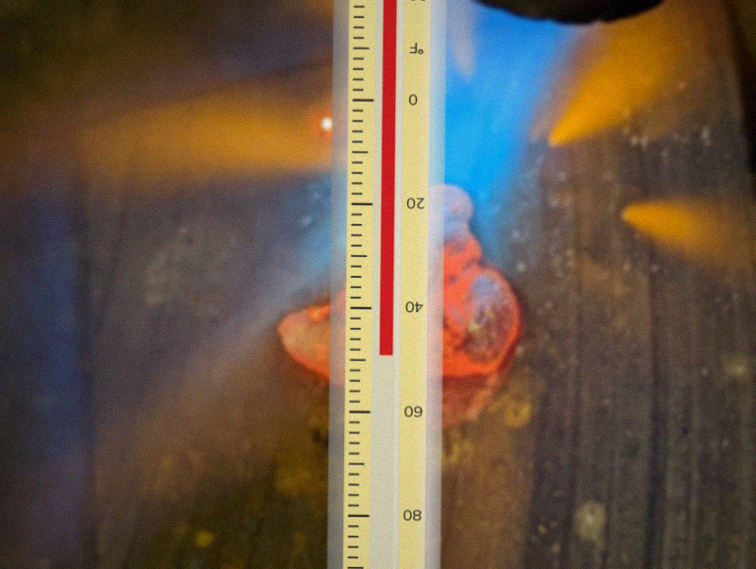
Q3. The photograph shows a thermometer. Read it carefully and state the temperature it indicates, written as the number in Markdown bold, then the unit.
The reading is **49** °F
